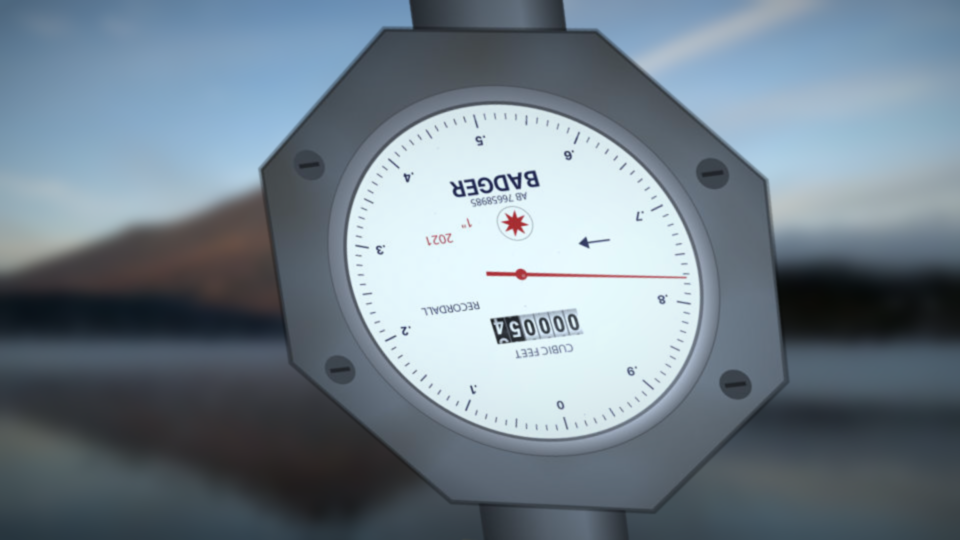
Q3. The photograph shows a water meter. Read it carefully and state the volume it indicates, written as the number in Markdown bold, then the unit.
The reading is **53.77** ft³
